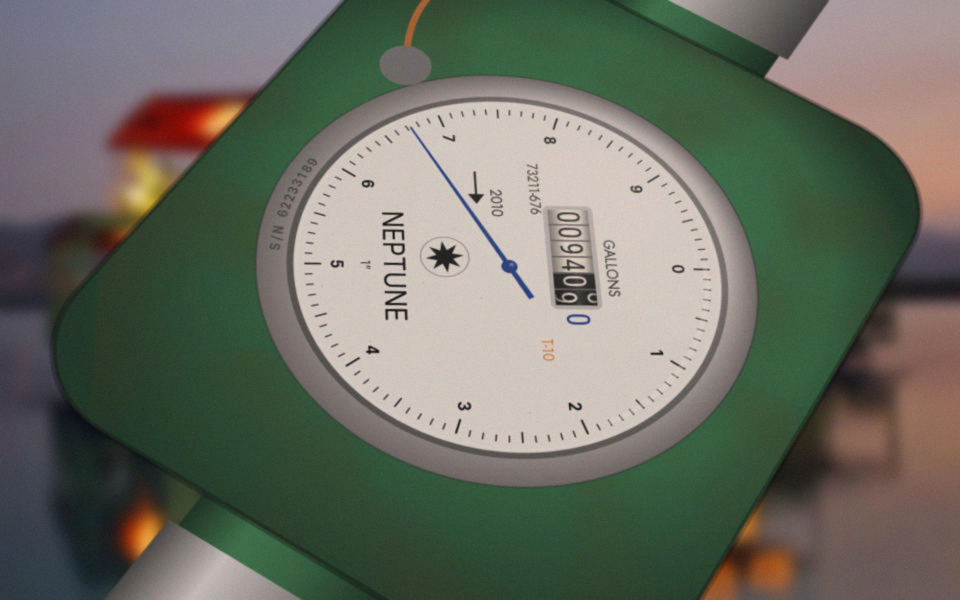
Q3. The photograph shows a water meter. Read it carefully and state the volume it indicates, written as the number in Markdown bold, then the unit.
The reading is **94086.7** gal
